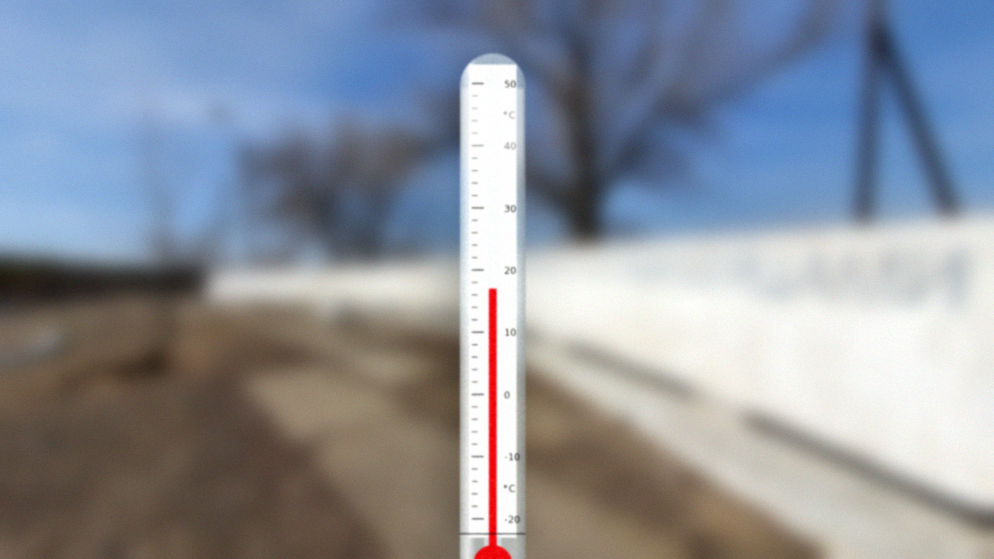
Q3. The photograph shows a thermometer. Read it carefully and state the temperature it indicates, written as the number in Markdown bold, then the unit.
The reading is **17** °C
